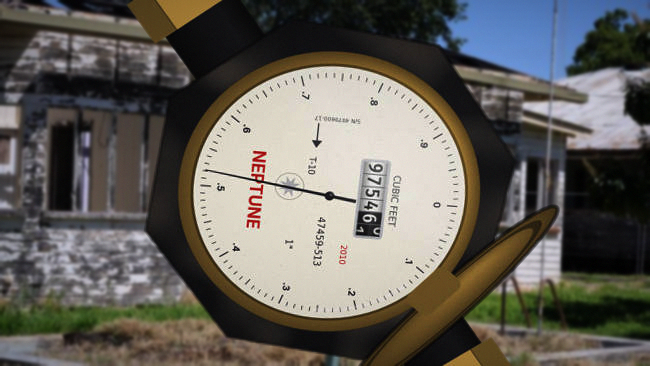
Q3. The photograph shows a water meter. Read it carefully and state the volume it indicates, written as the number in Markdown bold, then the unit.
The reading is **975460.52** ft³
